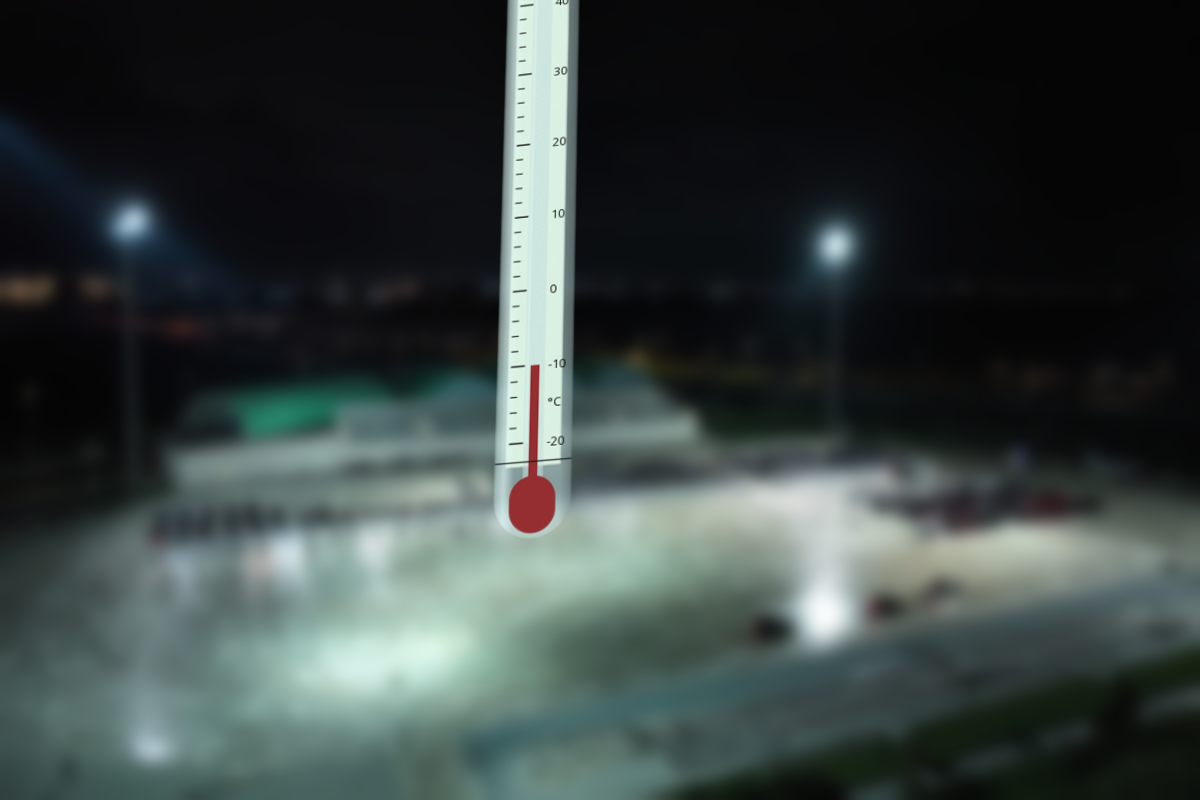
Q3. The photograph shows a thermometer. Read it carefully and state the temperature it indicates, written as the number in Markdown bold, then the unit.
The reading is **-10** °C
